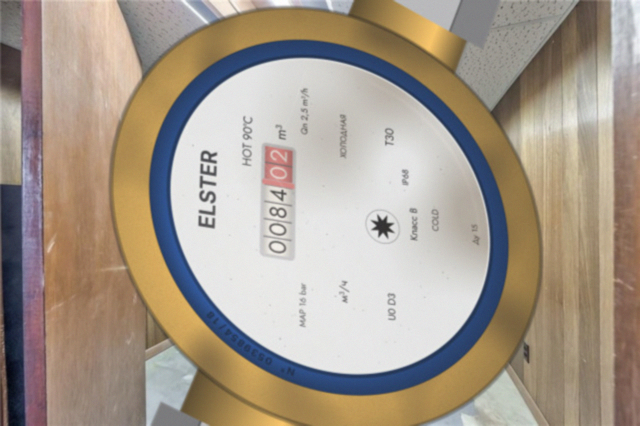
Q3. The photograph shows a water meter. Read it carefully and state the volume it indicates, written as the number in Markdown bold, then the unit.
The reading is **84.02** m³
